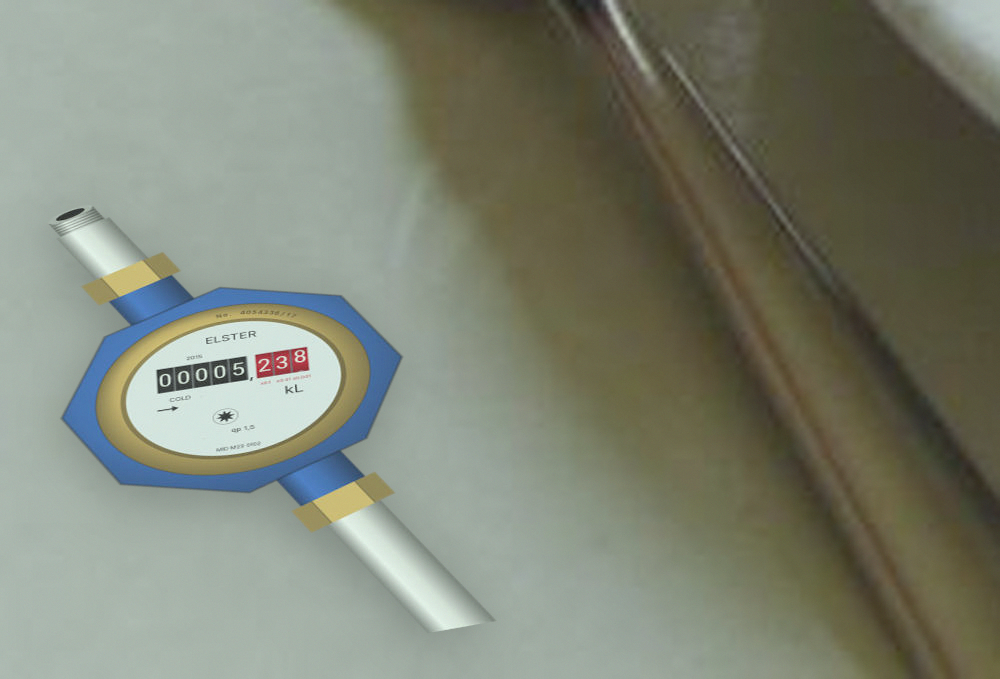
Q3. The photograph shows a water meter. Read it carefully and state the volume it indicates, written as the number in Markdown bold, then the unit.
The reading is **5.238** kL
